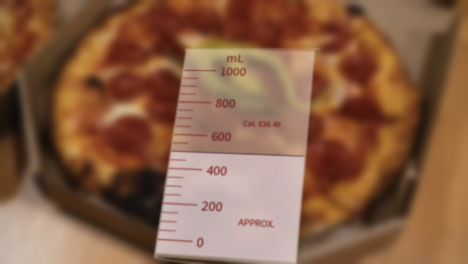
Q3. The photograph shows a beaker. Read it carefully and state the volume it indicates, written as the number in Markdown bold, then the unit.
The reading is **500** mL
